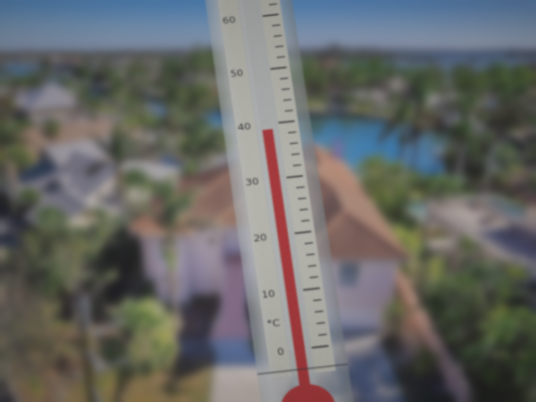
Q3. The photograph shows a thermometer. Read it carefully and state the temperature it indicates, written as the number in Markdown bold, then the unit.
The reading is **39** °C
